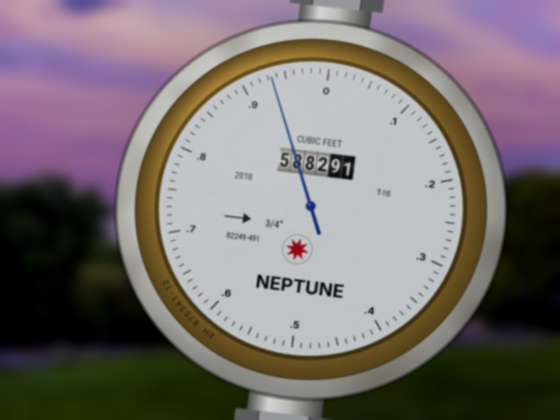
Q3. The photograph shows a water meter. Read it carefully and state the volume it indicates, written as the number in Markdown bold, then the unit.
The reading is **588290.93** ft³
